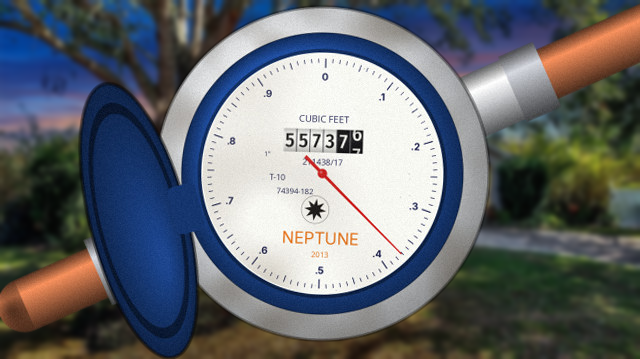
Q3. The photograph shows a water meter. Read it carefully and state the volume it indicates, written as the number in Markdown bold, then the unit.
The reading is **557376.37** ft³
